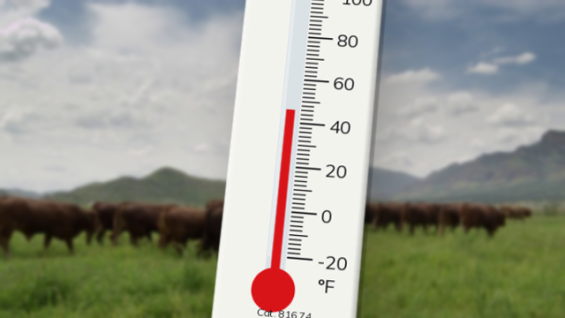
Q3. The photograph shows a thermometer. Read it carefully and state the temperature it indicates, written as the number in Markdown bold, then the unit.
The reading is **46** °F
